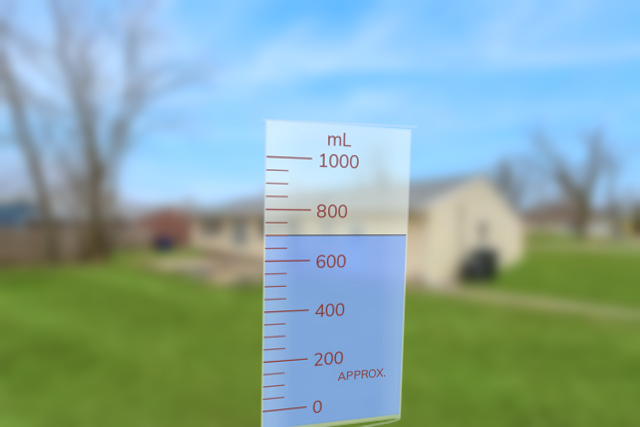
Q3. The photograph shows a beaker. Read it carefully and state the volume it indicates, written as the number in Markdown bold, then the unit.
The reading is **700** mL
